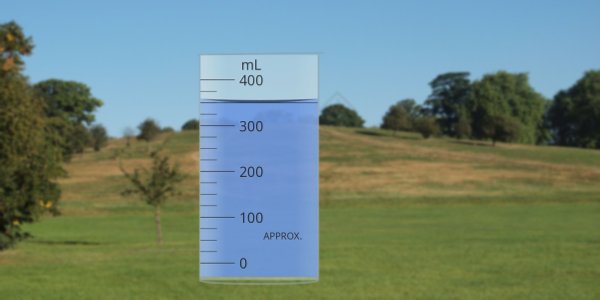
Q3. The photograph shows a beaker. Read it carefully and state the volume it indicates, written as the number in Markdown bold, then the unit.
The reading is **350** mL
